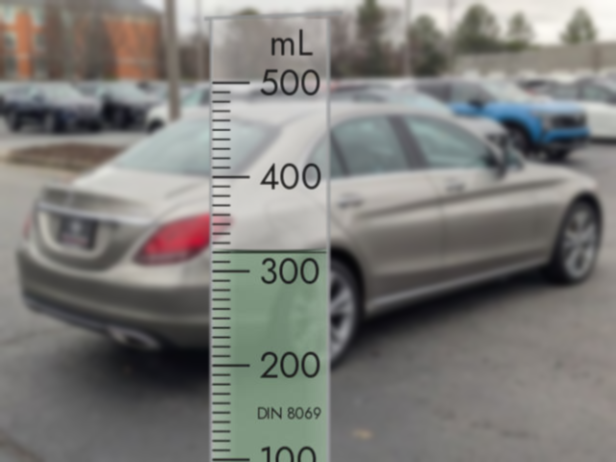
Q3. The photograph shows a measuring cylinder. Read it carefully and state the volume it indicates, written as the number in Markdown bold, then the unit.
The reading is **320** mL
